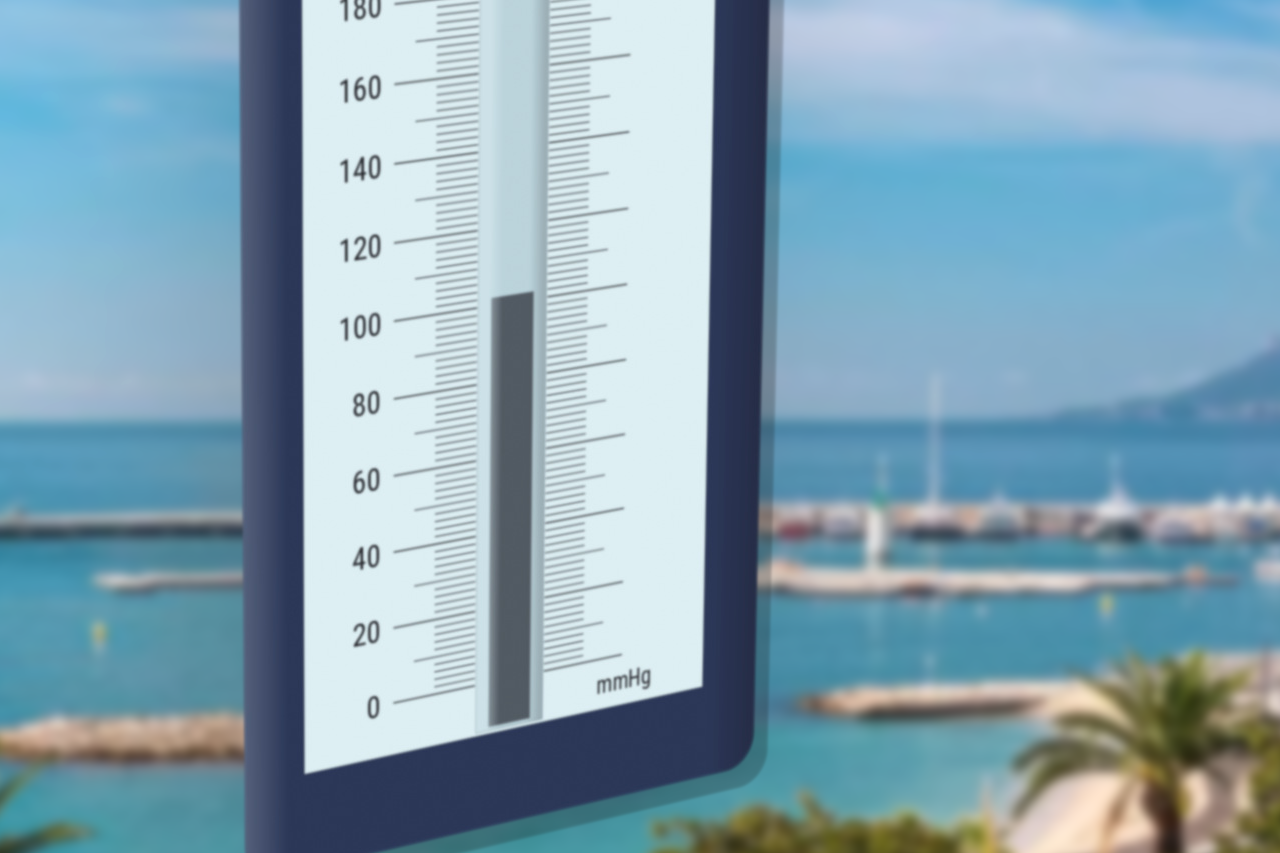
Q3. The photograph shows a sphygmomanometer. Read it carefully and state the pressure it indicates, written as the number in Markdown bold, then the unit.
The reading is **102** mmHg
